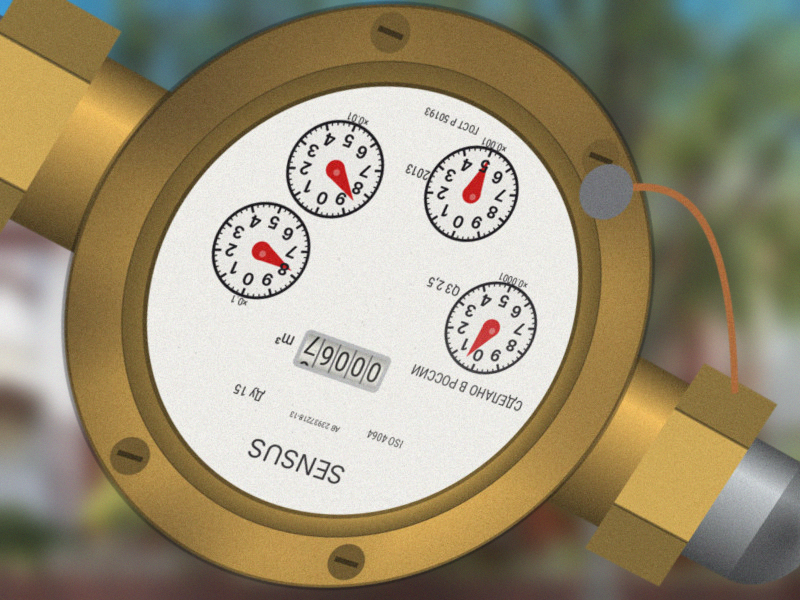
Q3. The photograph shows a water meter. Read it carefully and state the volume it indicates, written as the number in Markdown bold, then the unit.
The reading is **66.7850** m³
